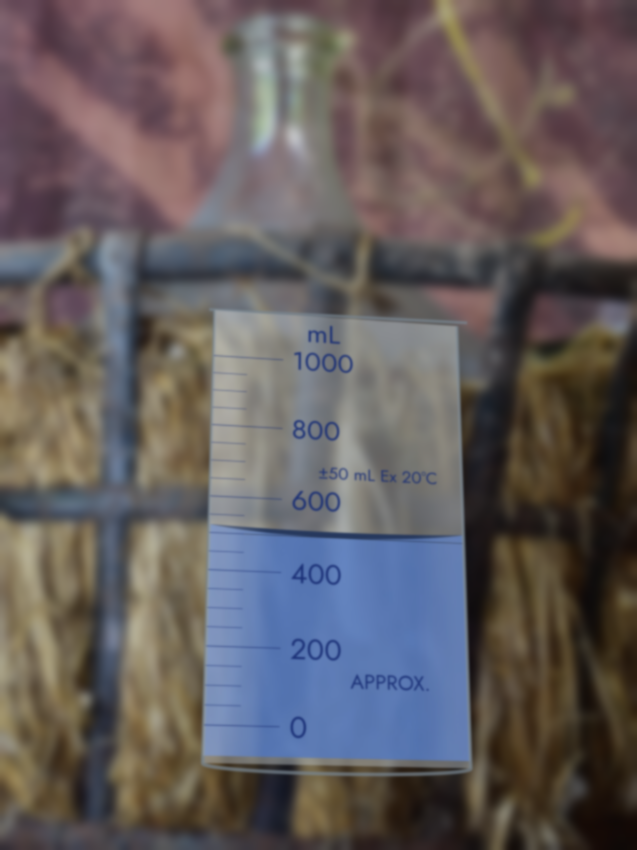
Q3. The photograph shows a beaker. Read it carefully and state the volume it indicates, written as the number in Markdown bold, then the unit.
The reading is **500** mL
